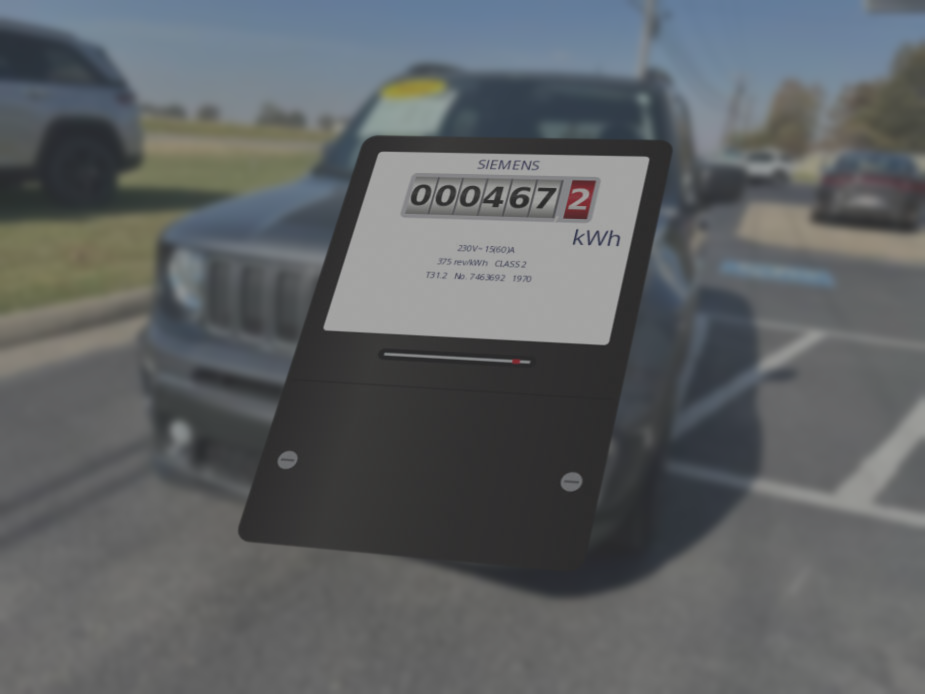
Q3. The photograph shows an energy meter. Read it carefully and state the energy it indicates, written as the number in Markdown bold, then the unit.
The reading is **467.2** kWh
